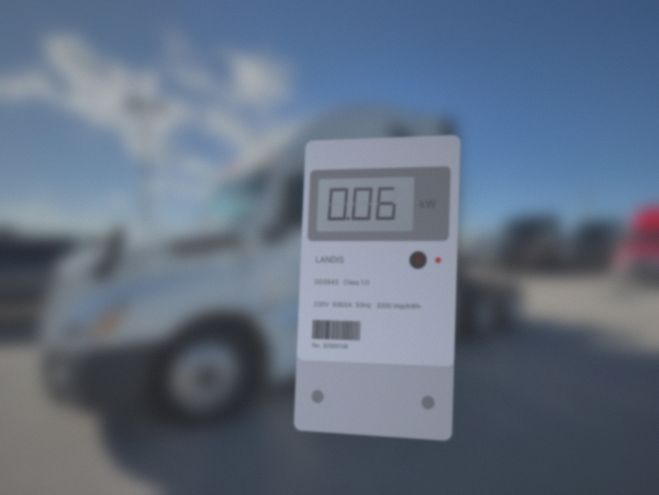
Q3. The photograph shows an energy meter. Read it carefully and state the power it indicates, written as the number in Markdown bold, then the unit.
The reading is **0.06** kW
